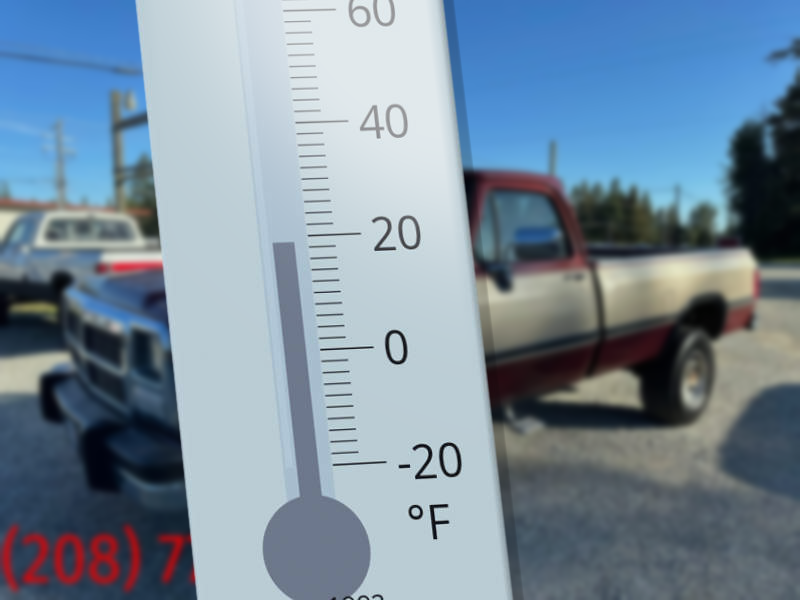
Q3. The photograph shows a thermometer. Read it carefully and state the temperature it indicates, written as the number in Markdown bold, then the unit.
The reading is **19** °F
